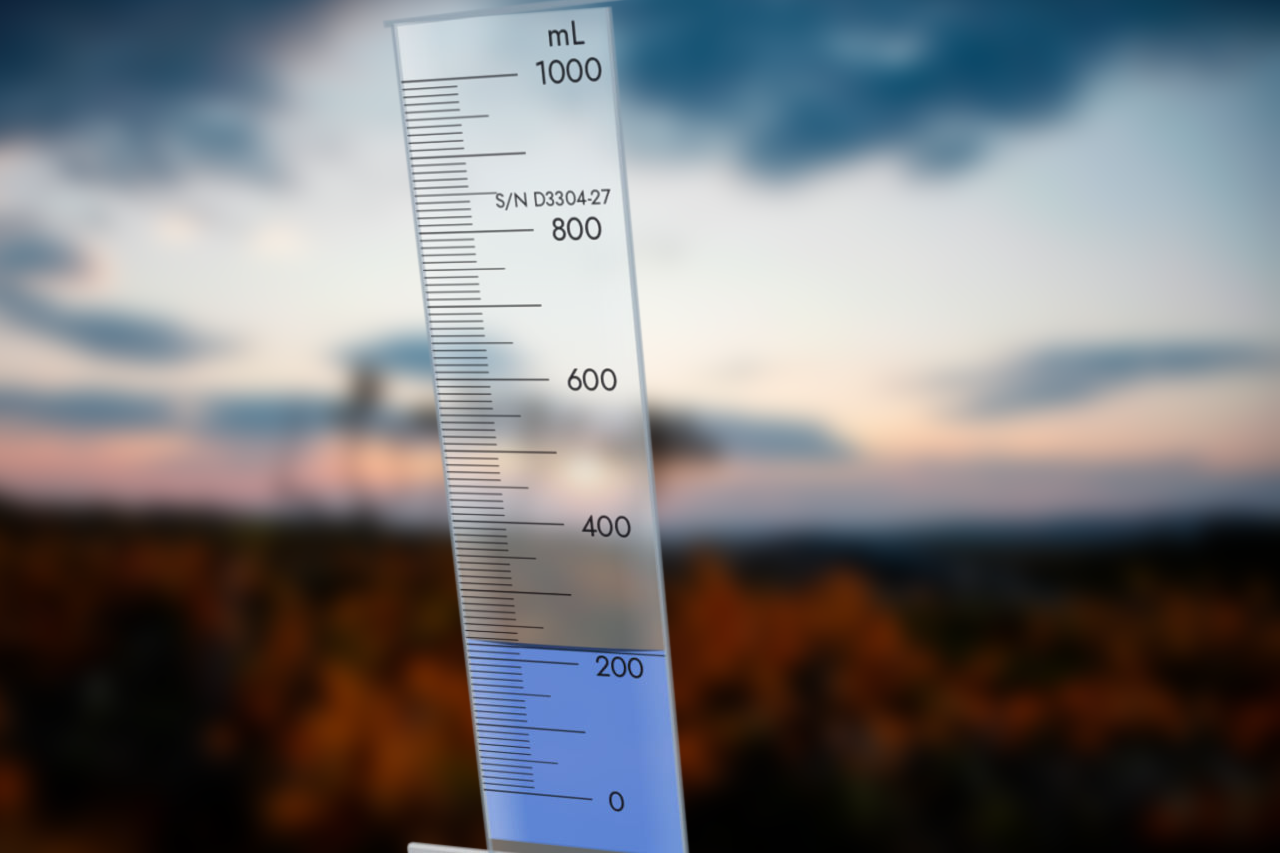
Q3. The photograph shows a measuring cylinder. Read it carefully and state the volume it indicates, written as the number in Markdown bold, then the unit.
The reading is **220** mL
